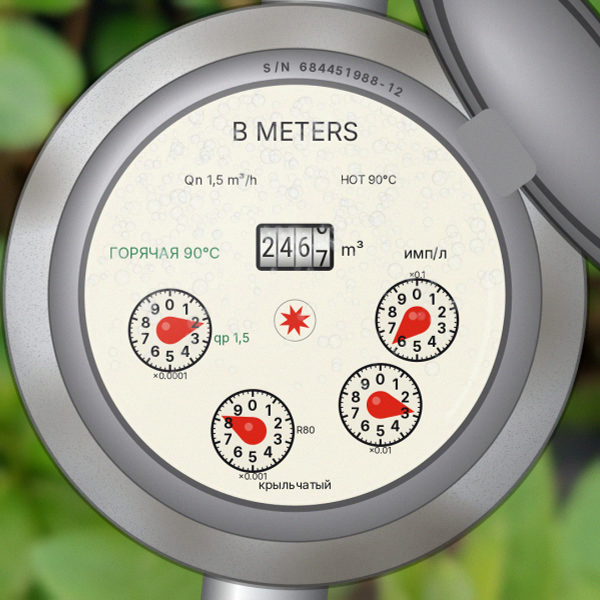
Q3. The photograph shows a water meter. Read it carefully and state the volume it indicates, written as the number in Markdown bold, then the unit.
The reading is **2466.6282** m³
